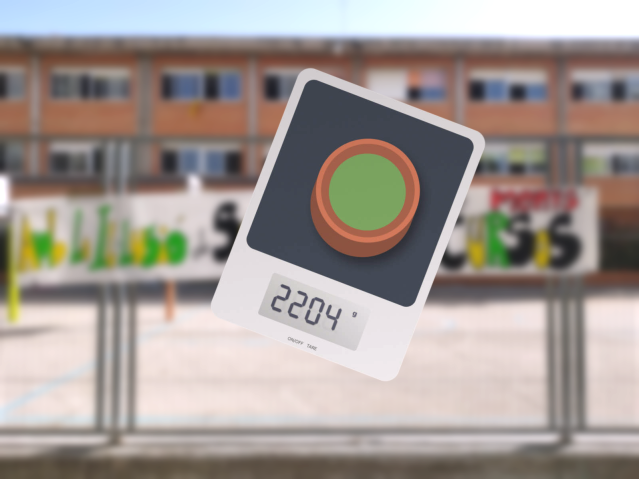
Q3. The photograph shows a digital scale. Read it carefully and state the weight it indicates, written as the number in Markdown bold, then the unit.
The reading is **2204** g
